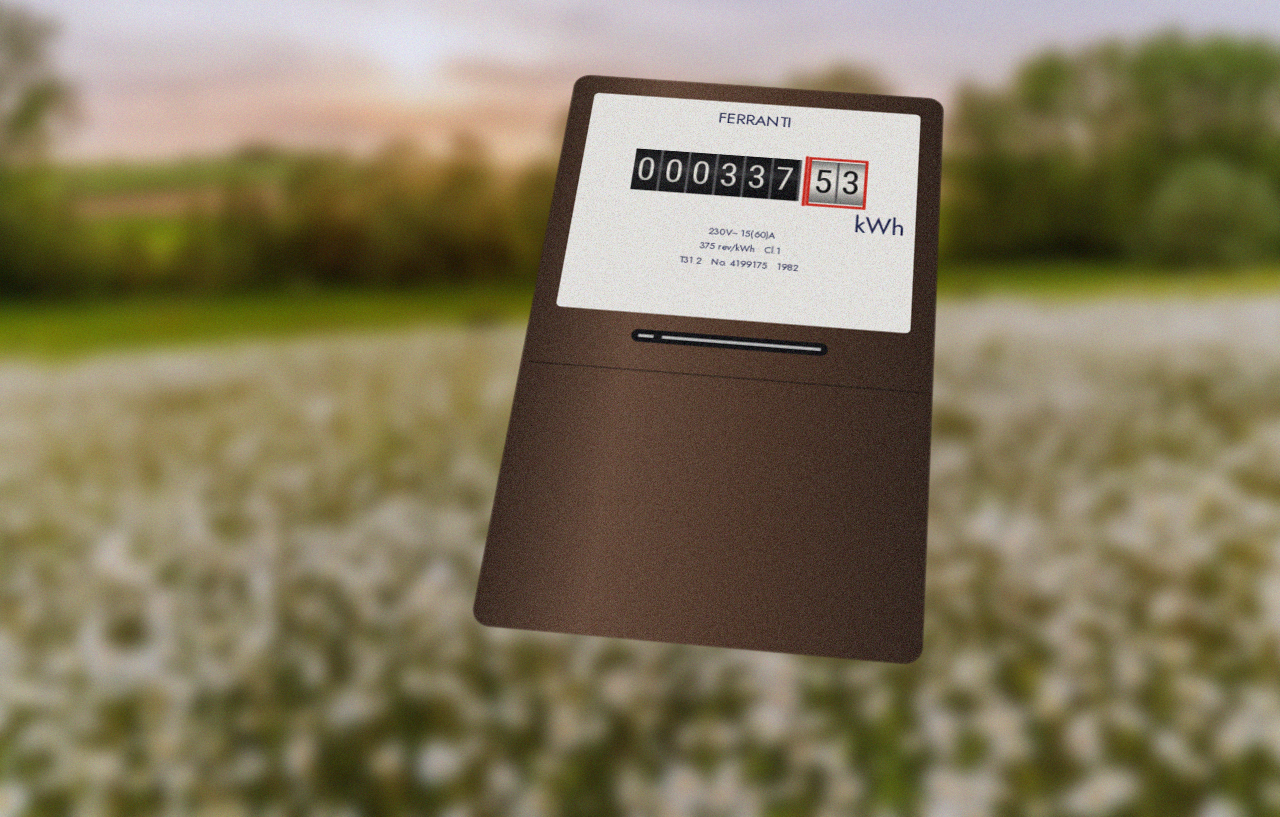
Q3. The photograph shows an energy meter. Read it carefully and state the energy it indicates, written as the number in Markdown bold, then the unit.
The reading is **337.53** kWh
